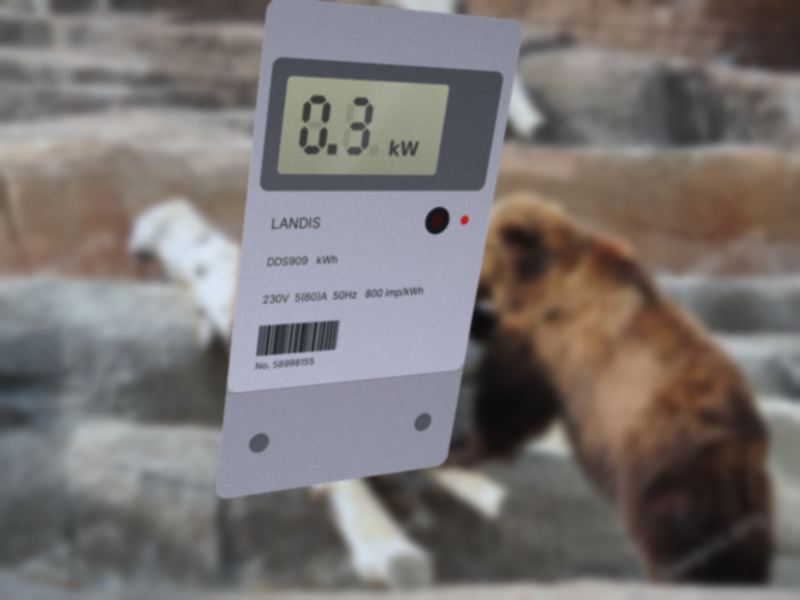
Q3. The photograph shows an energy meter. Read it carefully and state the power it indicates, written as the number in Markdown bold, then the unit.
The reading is **0.3** kW
